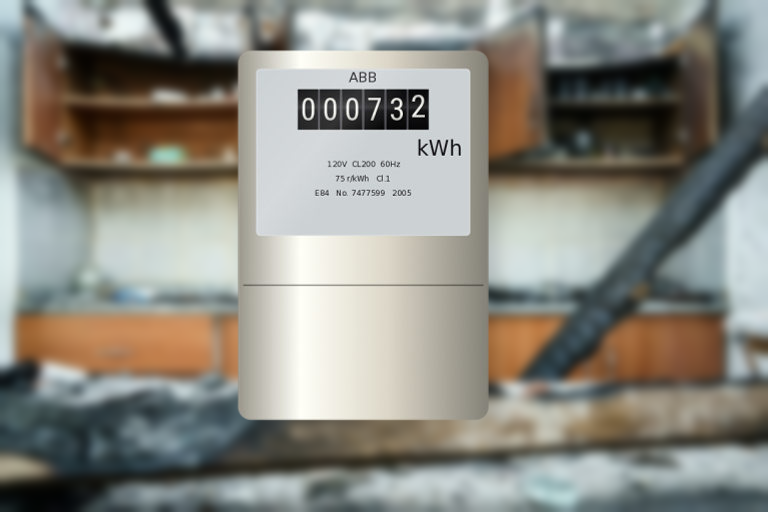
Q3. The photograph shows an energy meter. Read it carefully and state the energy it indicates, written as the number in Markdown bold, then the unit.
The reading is **732** kWh
